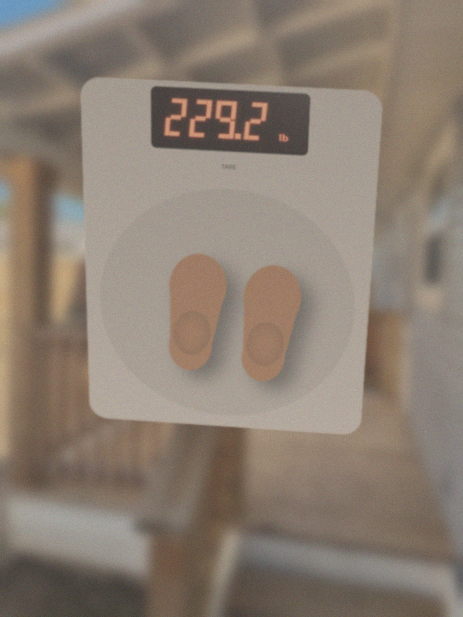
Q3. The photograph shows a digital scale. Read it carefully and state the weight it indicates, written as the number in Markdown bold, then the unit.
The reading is **229.2** lb
